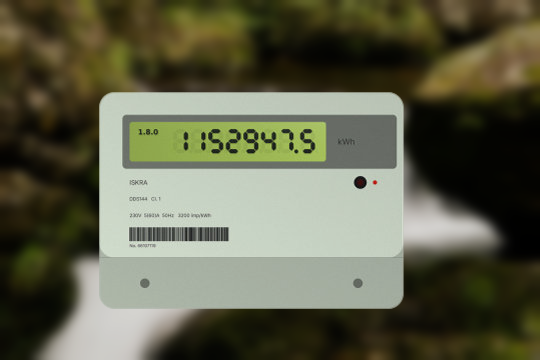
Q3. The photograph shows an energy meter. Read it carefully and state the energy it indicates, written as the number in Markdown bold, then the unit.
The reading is **1152947.5** kWh
